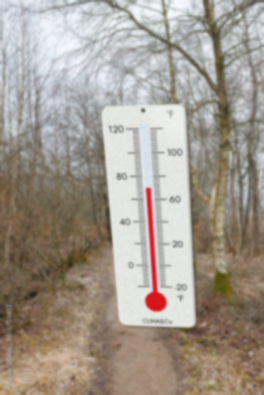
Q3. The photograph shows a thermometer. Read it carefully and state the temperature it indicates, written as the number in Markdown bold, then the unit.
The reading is **70** °F
